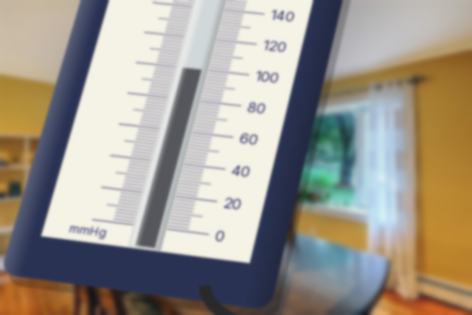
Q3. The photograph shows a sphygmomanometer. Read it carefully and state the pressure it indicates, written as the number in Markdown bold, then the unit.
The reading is **100** mmHg
